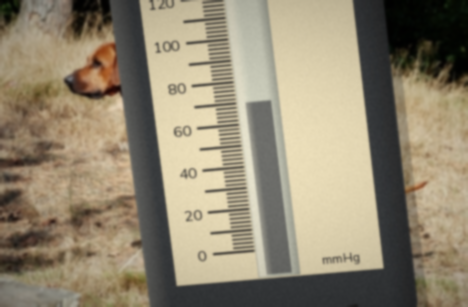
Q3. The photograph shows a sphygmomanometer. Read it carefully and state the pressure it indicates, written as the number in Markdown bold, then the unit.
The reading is **70** mmHg
